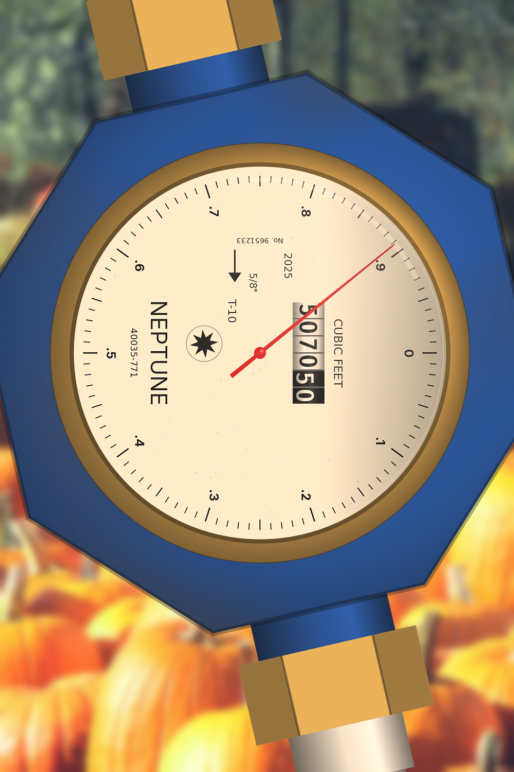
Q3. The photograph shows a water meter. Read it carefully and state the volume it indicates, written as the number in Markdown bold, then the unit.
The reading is **507049.89** ft³
